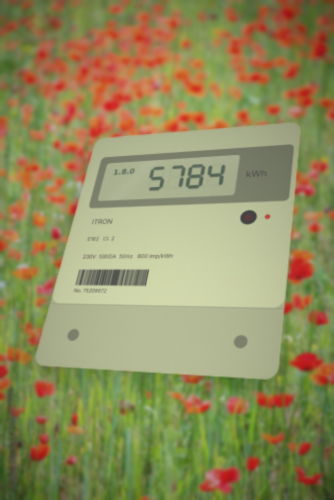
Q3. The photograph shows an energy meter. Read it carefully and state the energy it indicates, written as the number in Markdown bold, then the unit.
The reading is **5784** kWh
